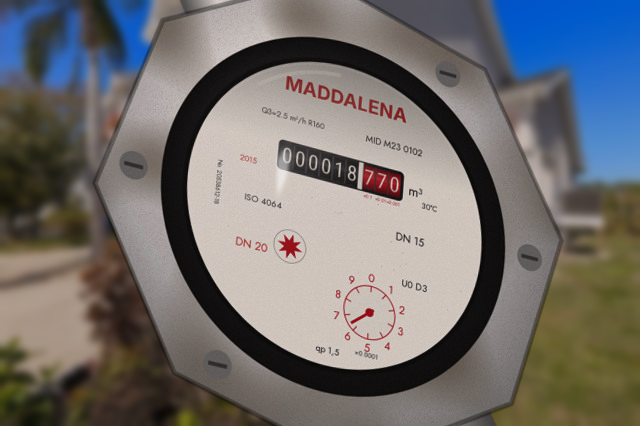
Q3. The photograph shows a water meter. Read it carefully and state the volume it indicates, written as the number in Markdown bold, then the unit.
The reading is **18.7706** m³
